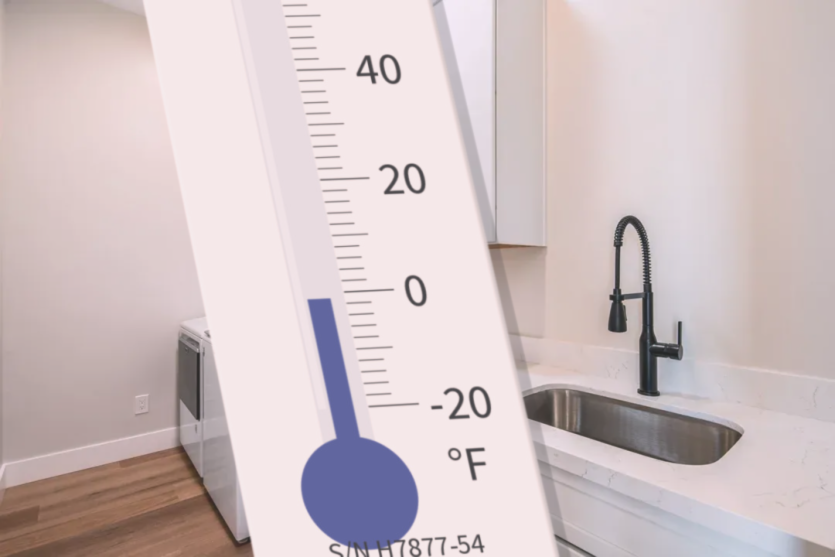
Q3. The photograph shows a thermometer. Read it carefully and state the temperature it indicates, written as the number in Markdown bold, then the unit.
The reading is **-1** °F
